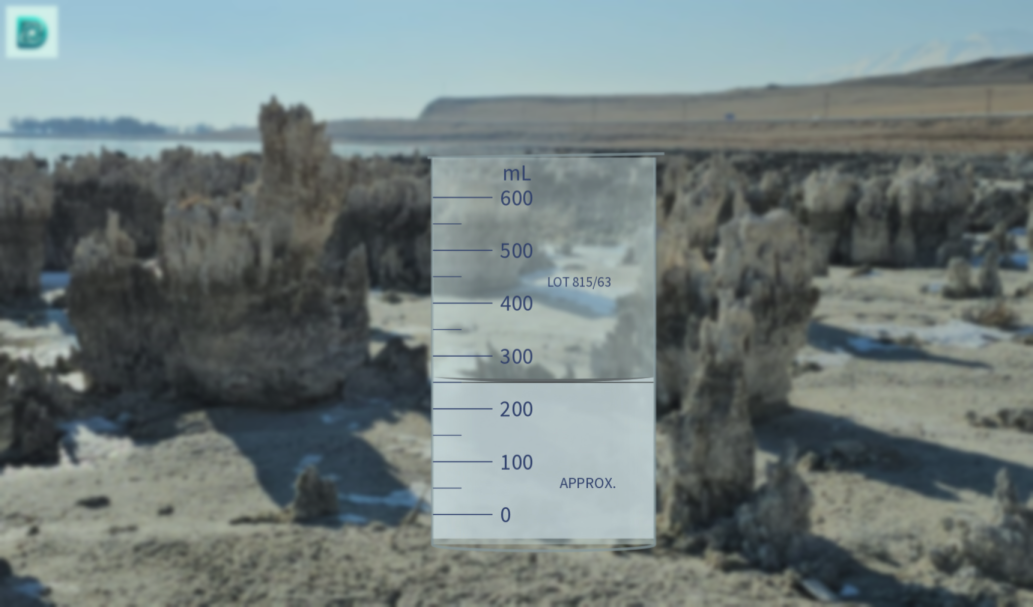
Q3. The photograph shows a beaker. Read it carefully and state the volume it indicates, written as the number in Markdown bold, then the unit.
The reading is **250** mL
